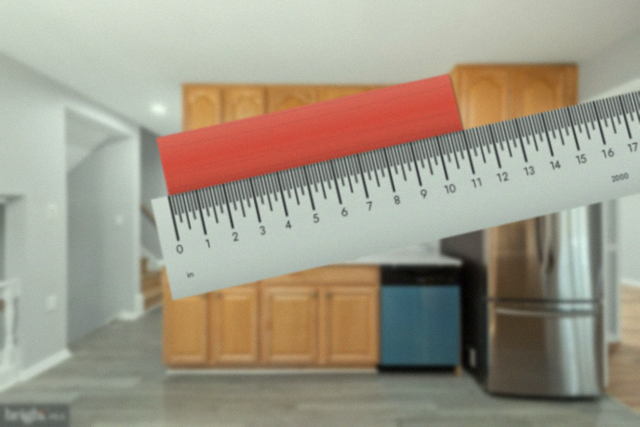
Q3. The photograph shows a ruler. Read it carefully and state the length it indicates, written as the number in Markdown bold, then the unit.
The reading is **11** in
